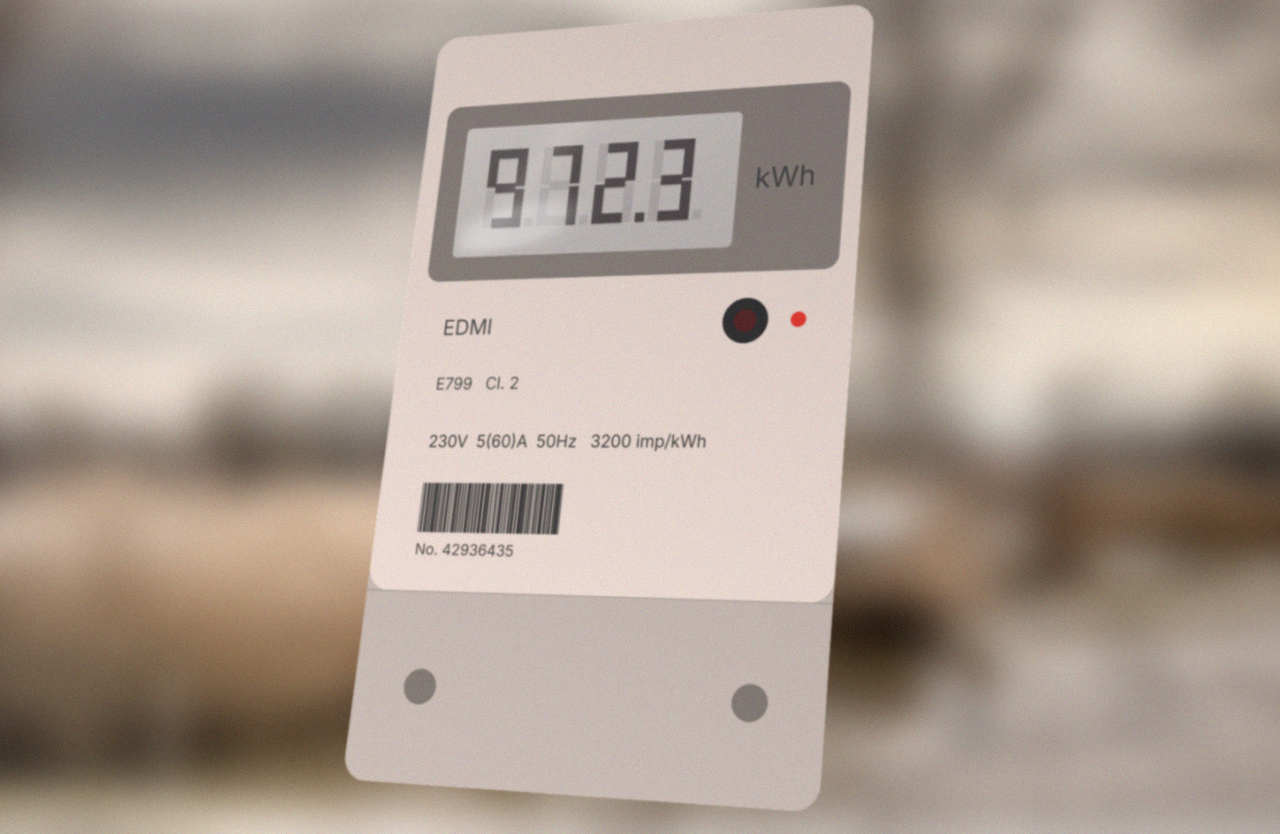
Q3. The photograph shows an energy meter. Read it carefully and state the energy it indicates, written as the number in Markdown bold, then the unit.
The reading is **972.3** kWh
